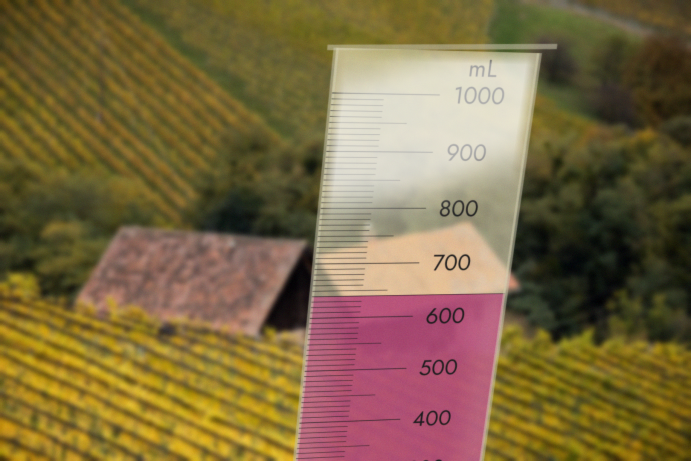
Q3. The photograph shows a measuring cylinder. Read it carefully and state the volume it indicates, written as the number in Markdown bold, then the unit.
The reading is **640** mL
